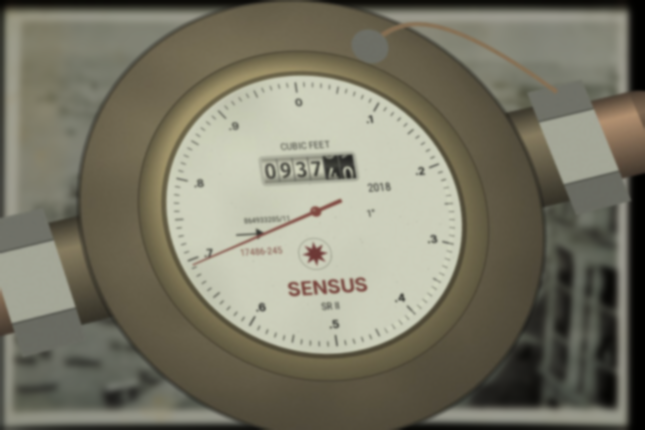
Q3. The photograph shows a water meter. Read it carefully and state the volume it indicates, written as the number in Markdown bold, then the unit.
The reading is **93739.69** ft³
